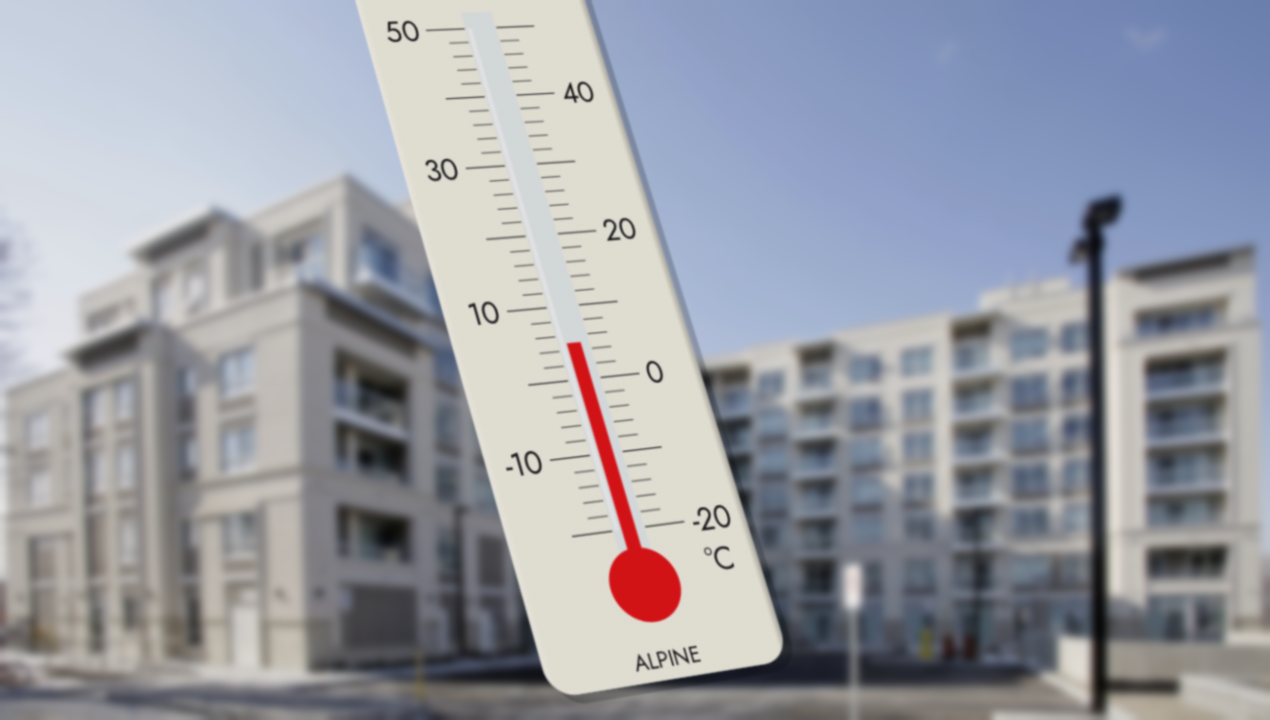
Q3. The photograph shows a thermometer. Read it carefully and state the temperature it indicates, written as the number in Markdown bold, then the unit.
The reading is **5** °C
